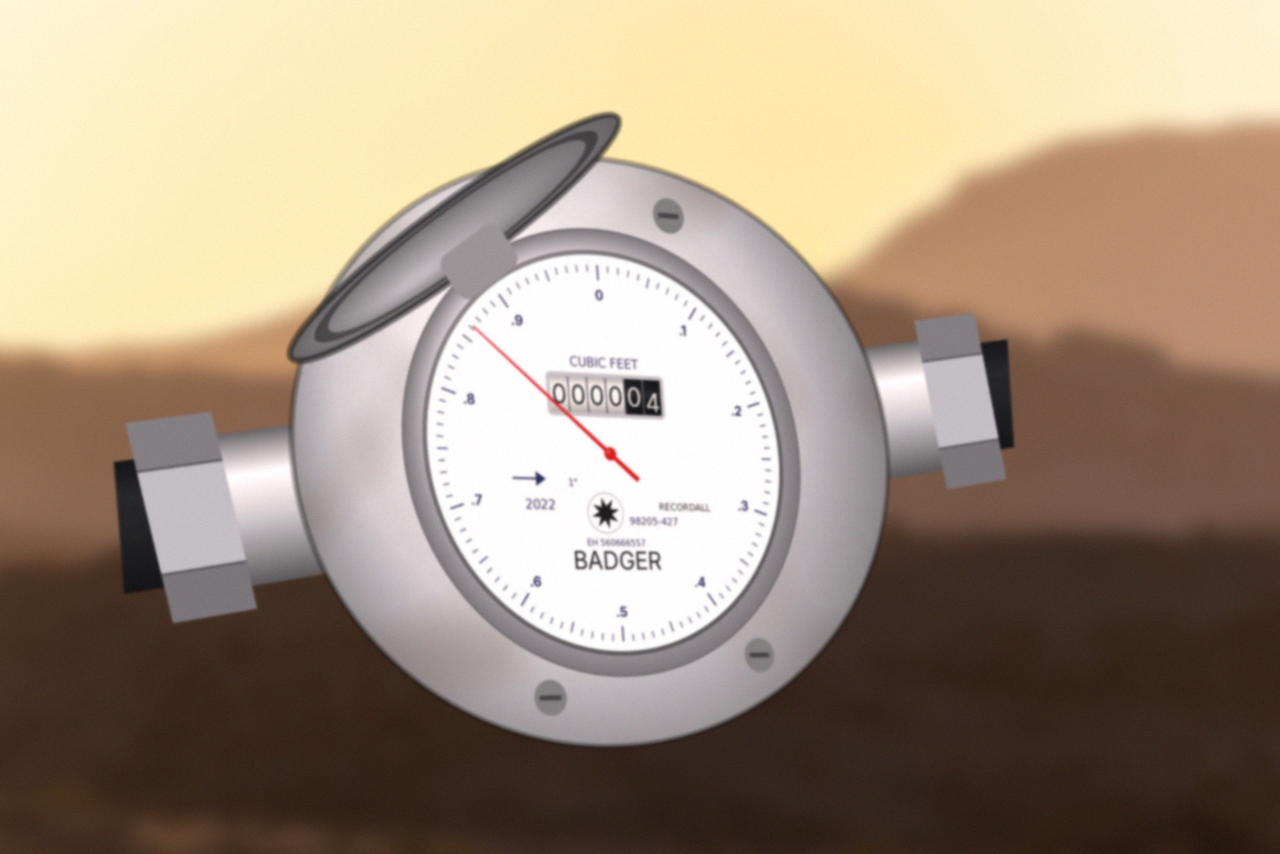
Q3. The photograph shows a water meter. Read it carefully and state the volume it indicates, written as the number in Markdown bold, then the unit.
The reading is **3.86** ft³
